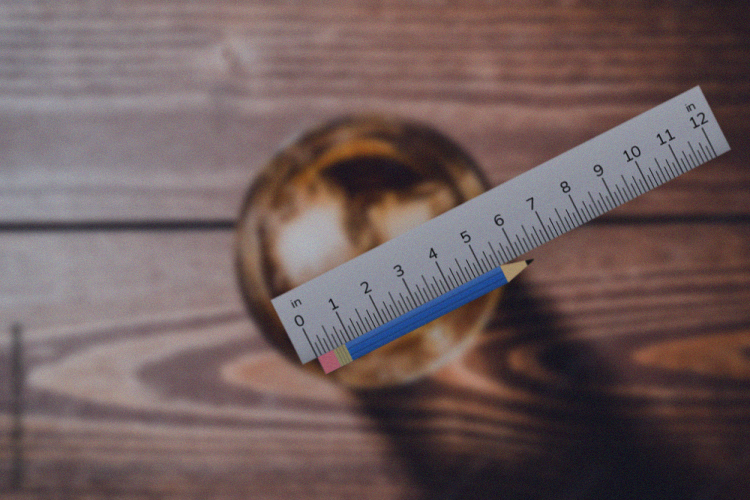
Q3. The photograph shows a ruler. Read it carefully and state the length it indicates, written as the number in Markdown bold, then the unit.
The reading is **6.375** in
